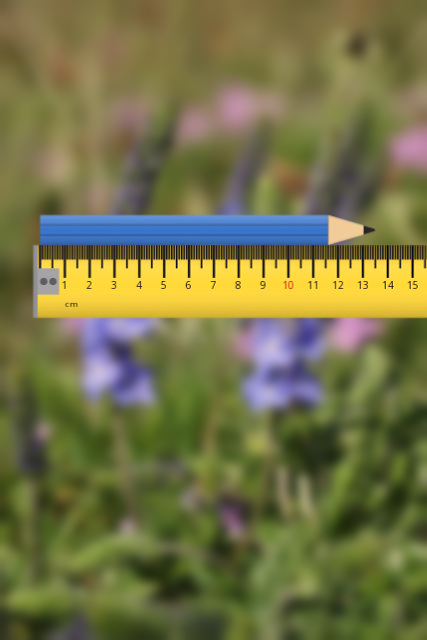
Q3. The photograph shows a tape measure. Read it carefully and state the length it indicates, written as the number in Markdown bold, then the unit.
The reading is **13.5** cm
